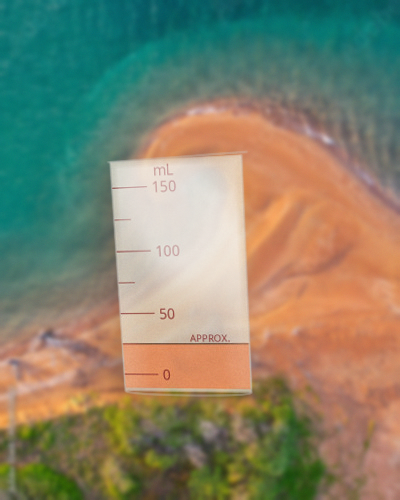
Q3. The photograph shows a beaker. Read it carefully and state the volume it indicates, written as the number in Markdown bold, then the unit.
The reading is **25** mL
